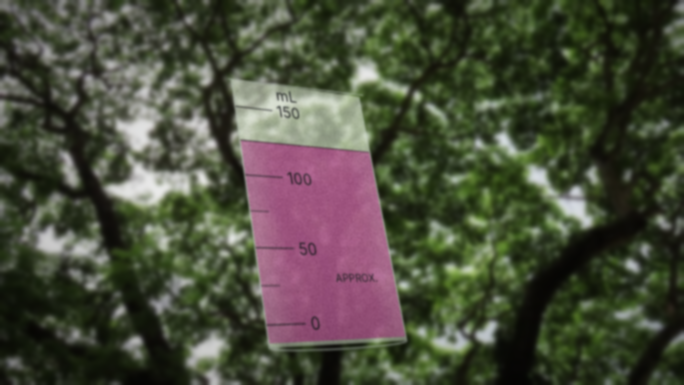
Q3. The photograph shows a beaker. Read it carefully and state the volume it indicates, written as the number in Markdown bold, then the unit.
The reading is **125** mL
